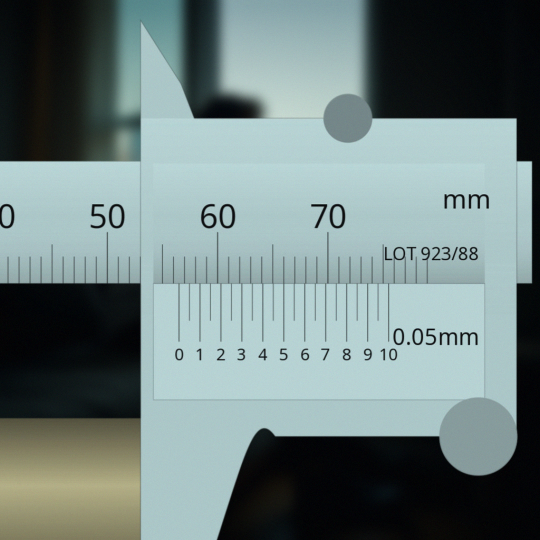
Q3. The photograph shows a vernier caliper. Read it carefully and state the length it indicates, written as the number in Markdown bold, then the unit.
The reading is **56.5** mm
